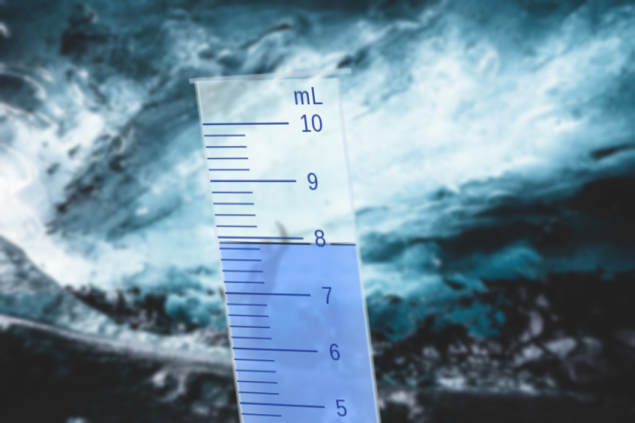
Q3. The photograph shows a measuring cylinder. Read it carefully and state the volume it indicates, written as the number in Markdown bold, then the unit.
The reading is **7.9** mL
